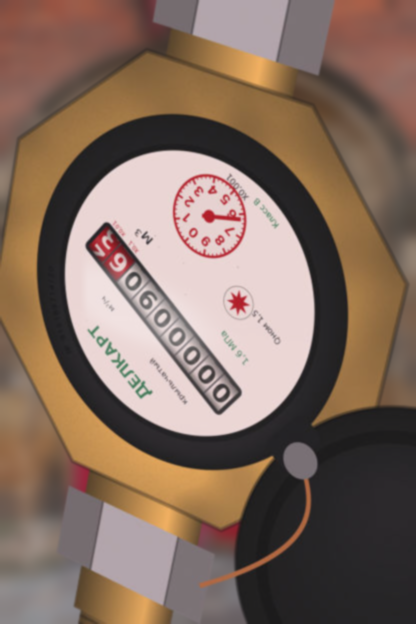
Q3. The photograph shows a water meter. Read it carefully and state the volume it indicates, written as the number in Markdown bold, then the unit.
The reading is **90.626** m³
